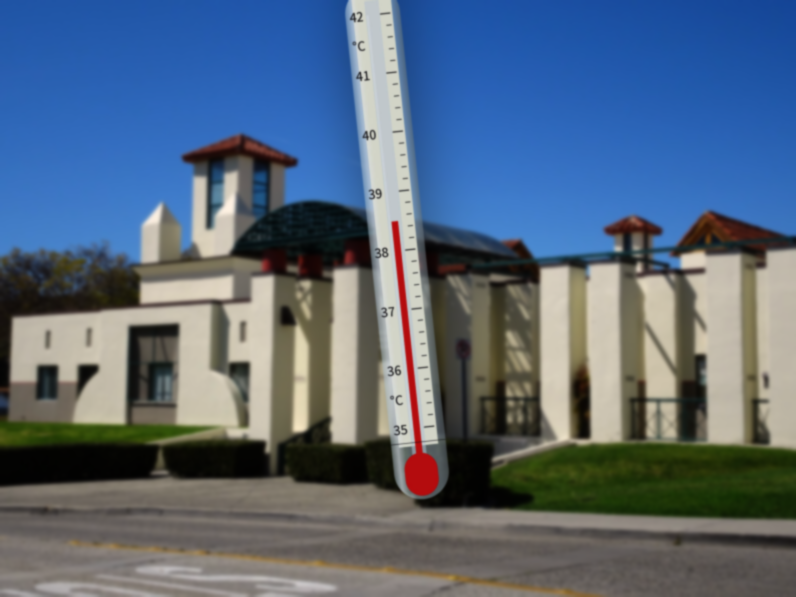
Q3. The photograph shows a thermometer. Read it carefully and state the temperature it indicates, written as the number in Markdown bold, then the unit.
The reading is **38.5** °C
